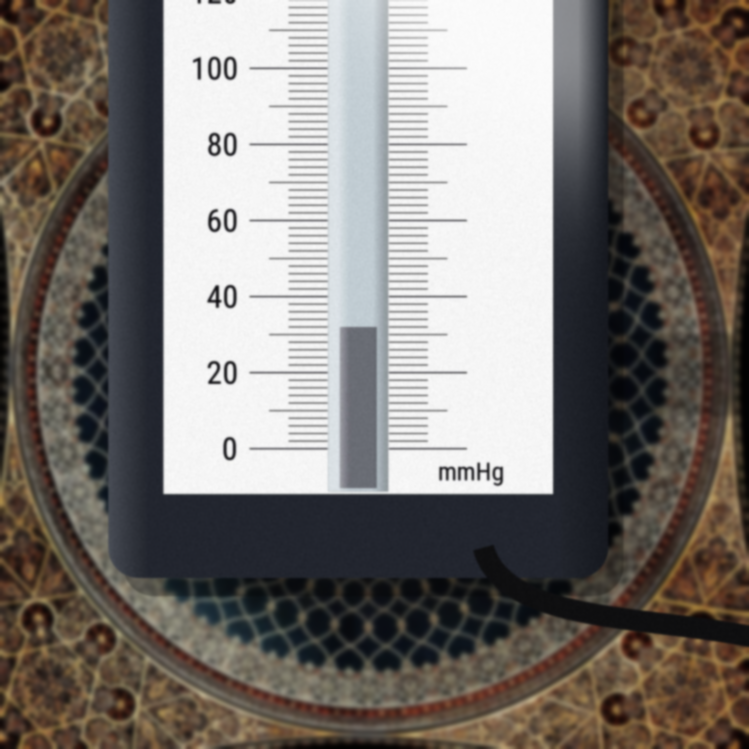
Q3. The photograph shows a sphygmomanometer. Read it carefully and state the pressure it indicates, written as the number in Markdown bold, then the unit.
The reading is **32** mmHg
